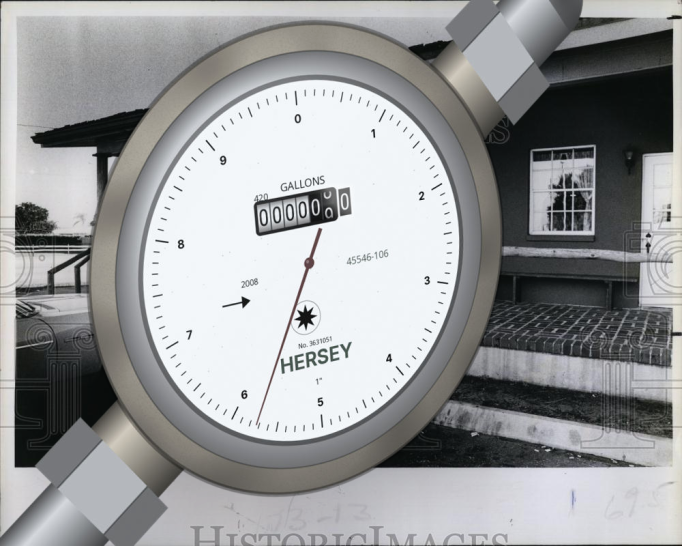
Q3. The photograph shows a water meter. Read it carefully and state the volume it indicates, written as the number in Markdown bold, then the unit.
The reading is **85.7** gal
